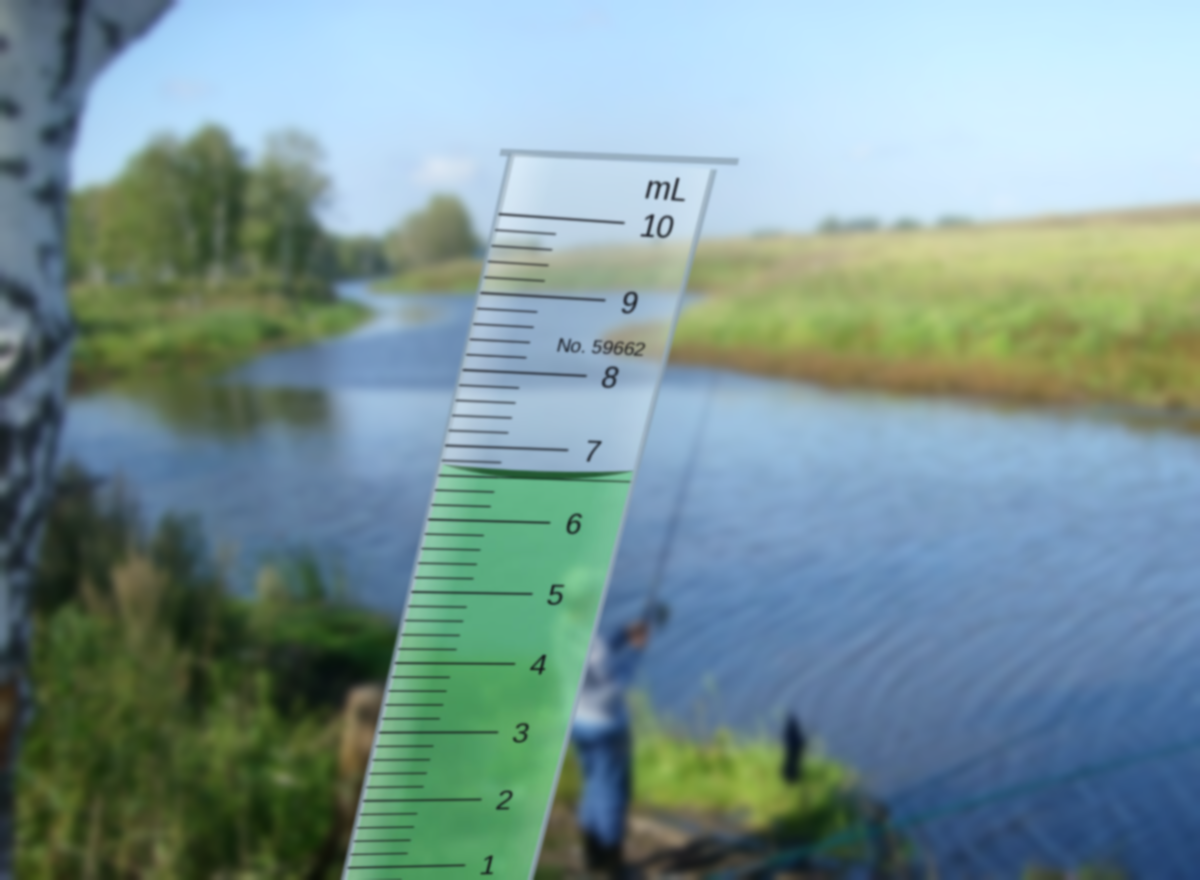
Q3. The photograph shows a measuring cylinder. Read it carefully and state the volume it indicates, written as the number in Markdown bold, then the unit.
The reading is **6.6** mL
